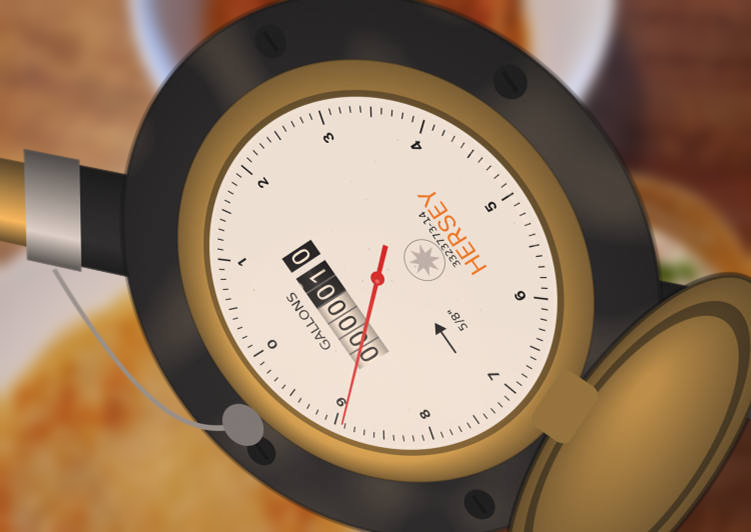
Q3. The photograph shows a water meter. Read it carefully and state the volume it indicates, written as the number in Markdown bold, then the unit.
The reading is **8.9** gal
